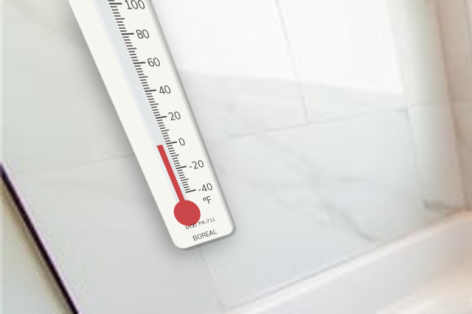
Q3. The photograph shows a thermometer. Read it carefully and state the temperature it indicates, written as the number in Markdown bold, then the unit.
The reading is **0** °F
